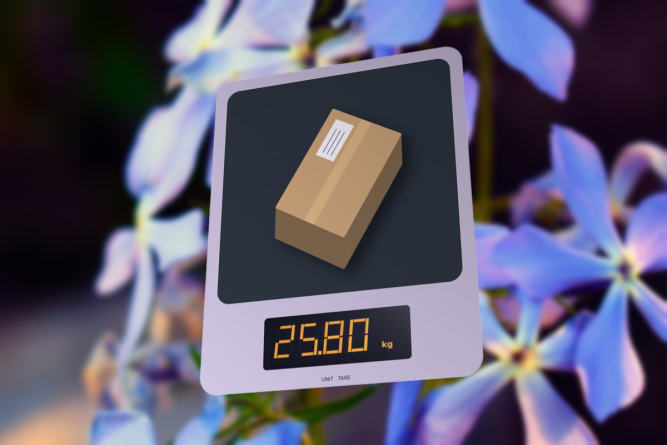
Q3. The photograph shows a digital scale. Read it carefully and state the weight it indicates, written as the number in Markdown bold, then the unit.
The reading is **25.80** kg
